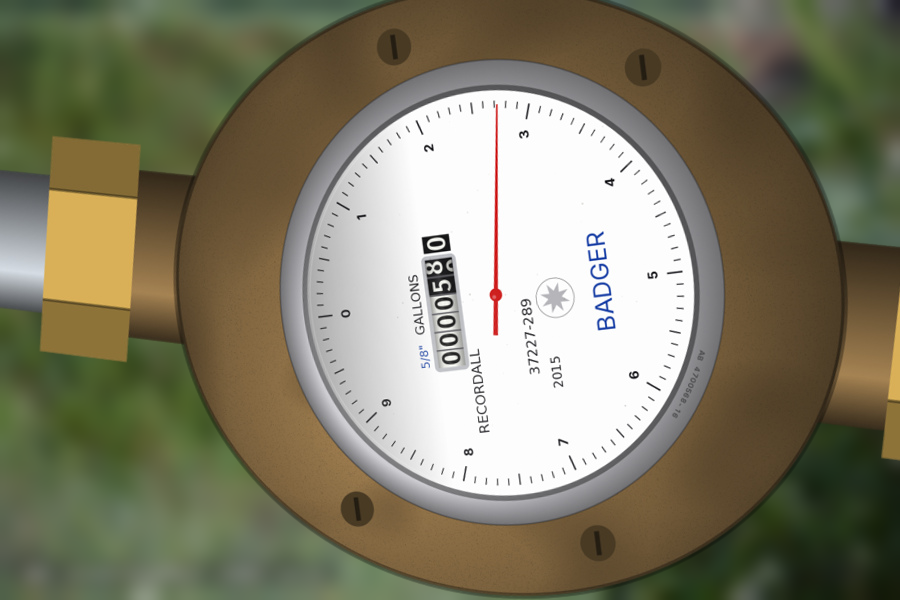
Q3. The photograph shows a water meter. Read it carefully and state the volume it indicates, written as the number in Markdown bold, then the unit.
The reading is **582.7** gal
